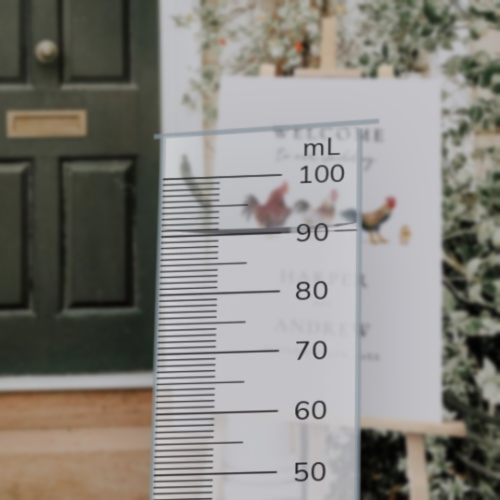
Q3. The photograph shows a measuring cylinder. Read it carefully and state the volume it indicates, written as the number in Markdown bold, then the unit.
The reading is **90** mL
